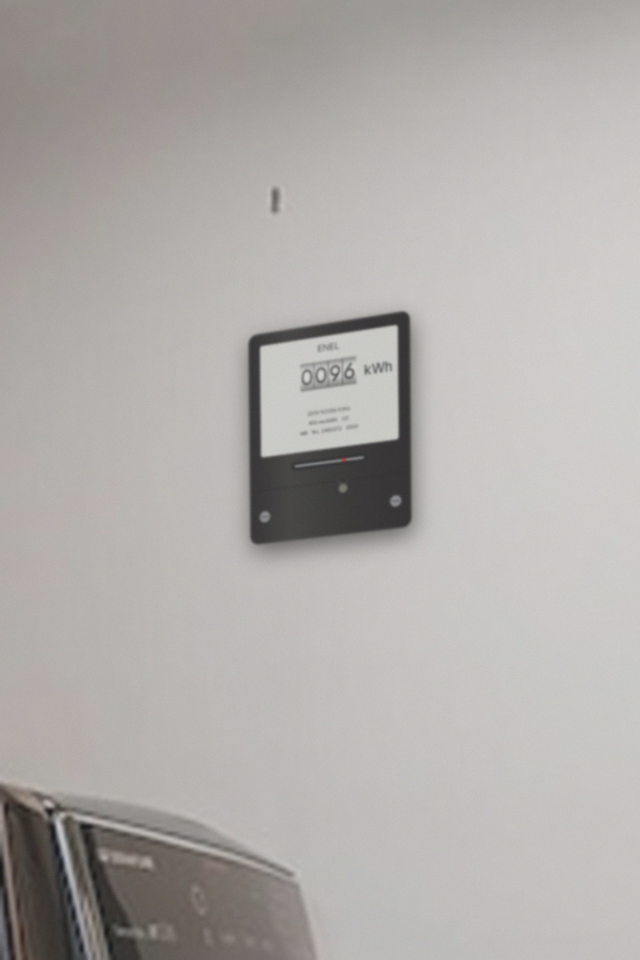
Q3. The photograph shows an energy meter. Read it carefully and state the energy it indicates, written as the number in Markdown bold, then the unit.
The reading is **96** kWh
